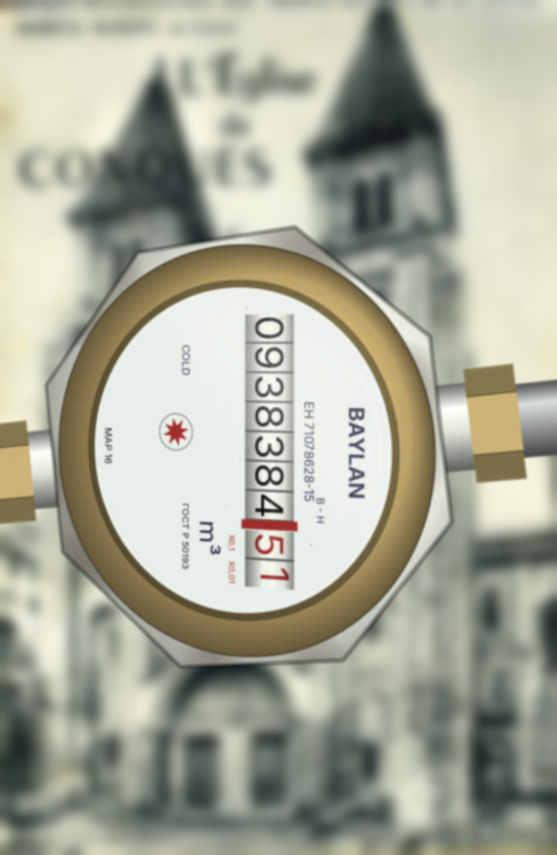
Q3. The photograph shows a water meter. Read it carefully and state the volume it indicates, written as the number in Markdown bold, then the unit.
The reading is **938384.51** m³
